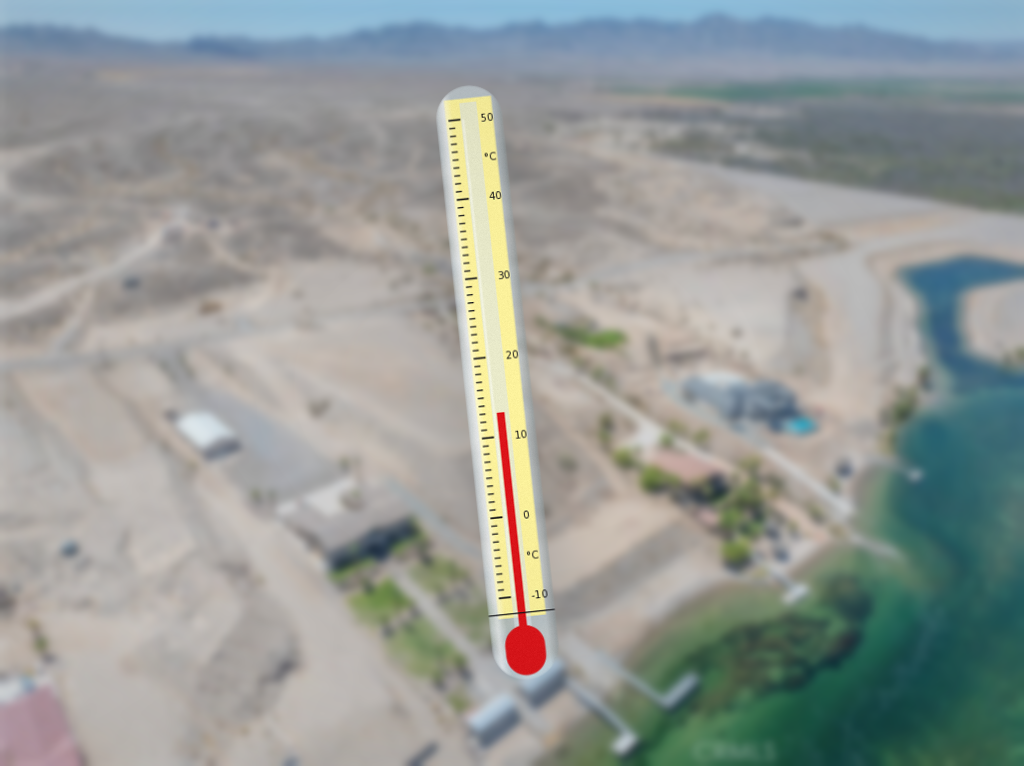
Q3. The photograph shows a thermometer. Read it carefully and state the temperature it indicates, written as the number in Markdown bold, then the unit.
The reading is **13** °C
